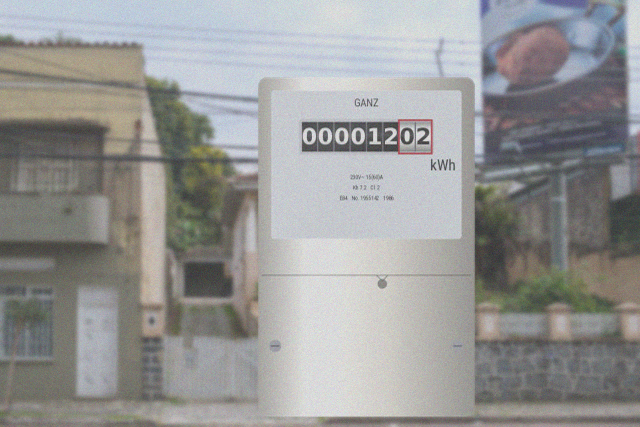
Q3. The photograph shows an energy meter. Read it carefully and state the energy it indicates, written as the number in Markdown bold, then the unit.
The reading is **12.02** kWh
